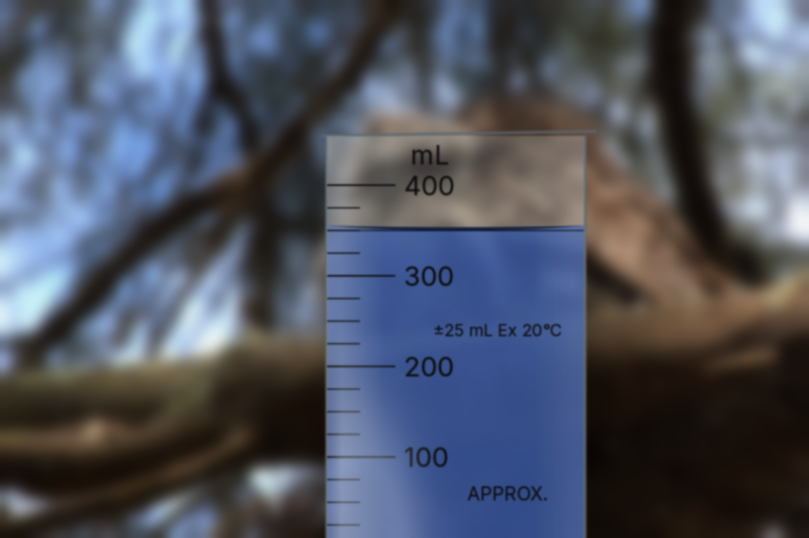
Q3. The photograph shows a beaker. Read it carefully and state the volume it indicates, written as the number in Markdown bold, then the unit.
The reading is **350** mL
